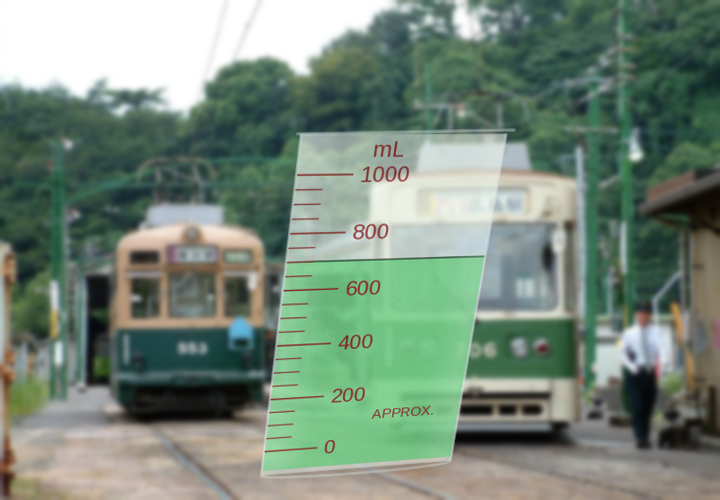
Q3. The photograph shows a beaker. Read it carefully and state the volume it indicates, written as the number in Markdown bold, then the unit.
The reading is **700** mL
